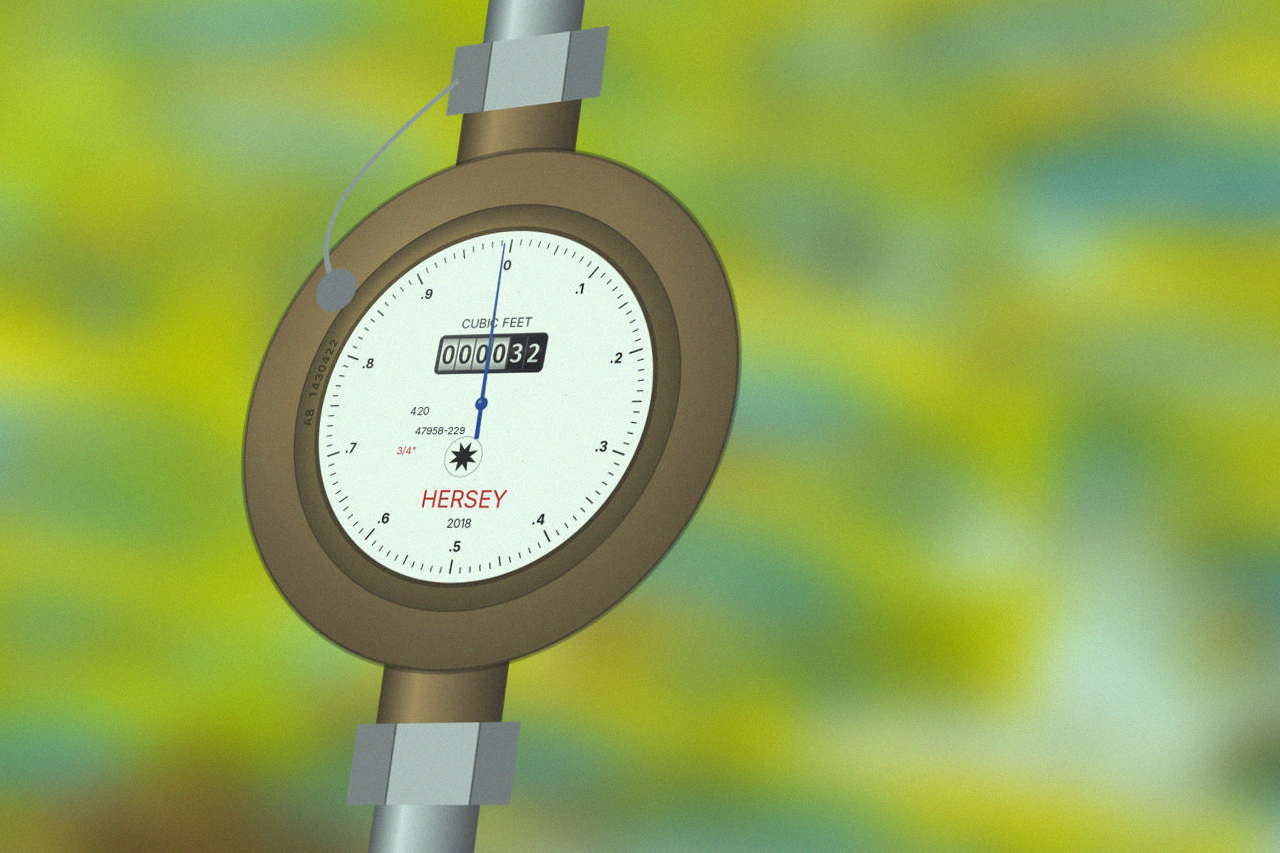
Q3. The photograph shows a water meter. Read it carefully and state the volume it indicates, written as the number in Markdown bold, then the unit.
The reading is **31.99** ft³
